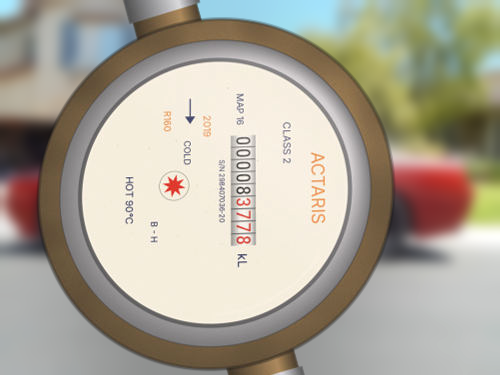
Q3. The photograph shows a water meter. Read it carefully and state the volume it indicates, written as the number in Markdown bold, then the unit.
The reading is **8.3778** kL
